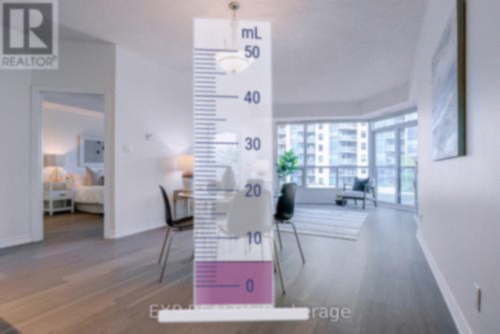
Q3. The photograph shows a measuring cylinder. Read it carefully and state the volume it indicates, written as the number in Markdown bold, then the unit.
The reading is **5** mL
